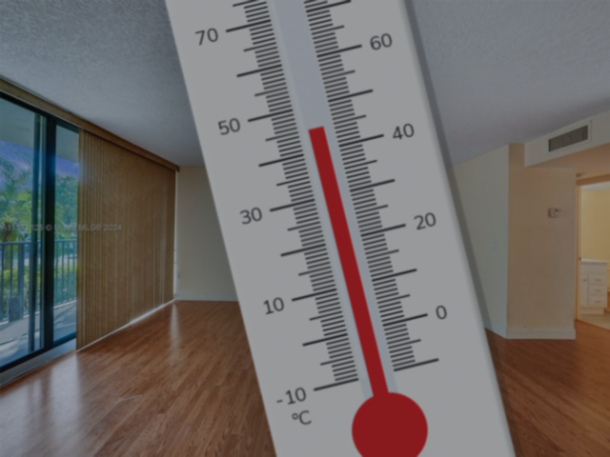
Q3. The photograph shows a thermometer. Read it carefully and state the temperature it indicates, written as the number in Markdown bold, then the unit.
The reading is **45** °C
